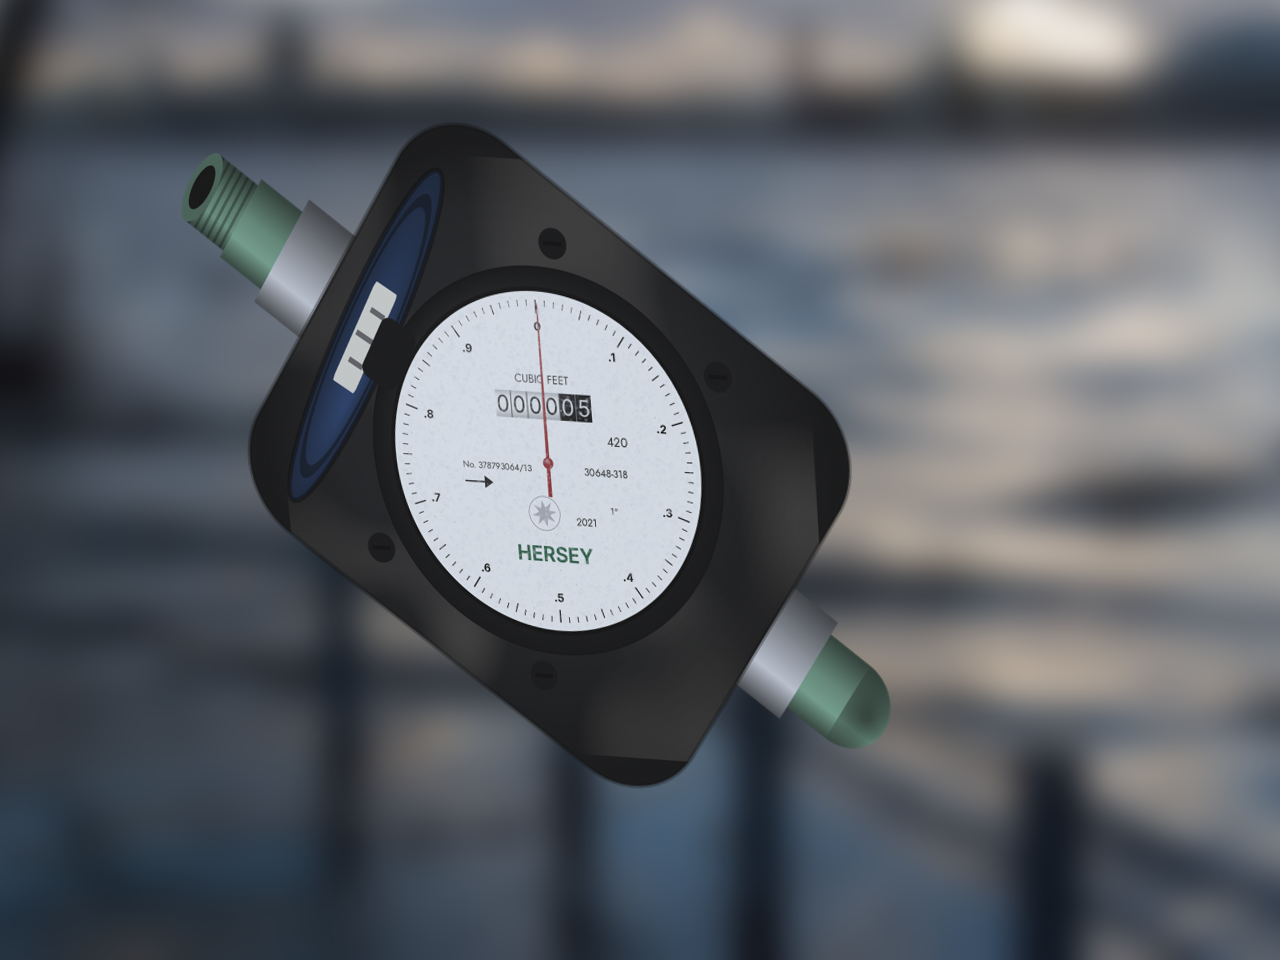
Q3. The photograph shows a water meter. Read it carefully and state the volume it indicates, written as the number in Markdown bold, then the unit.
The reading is **5.00** ft³
